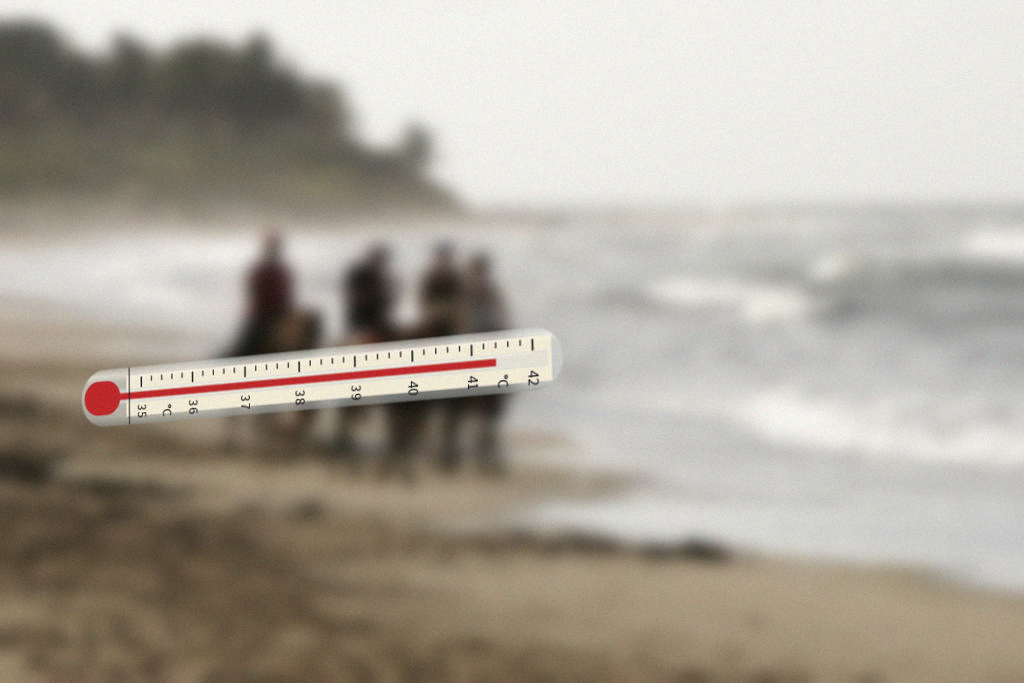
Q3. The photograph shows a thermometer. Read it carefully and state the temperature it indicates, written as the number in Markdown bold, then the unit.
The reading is **41.4** °C
